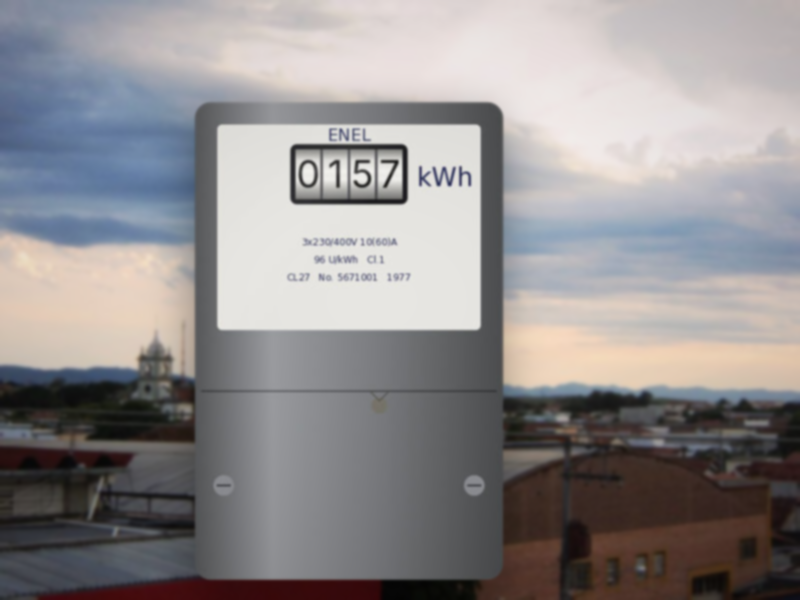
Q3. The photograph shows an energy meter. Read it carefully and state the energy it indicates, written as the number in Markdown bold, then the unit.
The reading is **157** kWh
